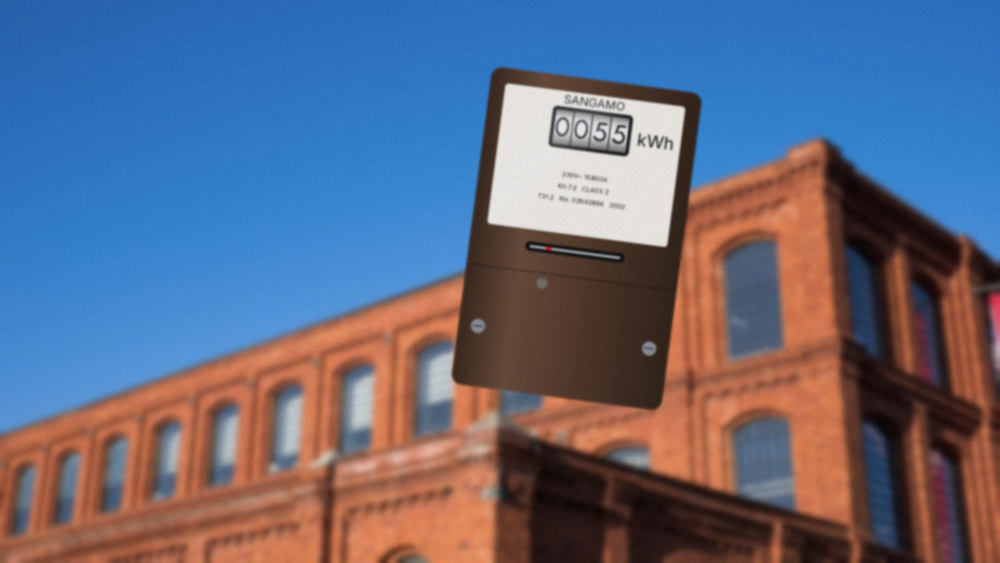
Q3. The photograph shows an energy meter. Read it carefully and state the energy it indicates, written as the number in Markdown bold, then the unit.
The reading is **55** kWh
